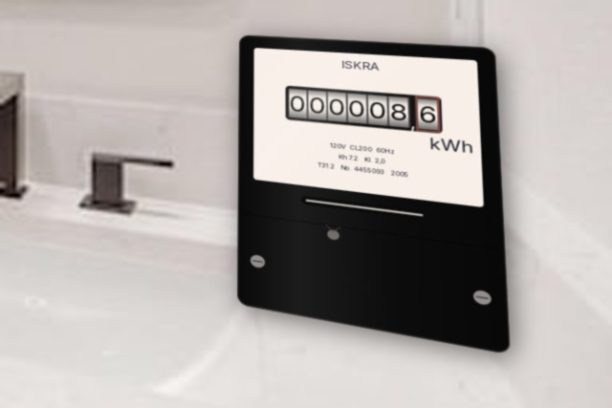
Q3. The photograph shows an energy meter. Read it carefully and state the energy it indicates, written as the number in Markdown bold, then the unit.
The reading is **8.6** kWh
